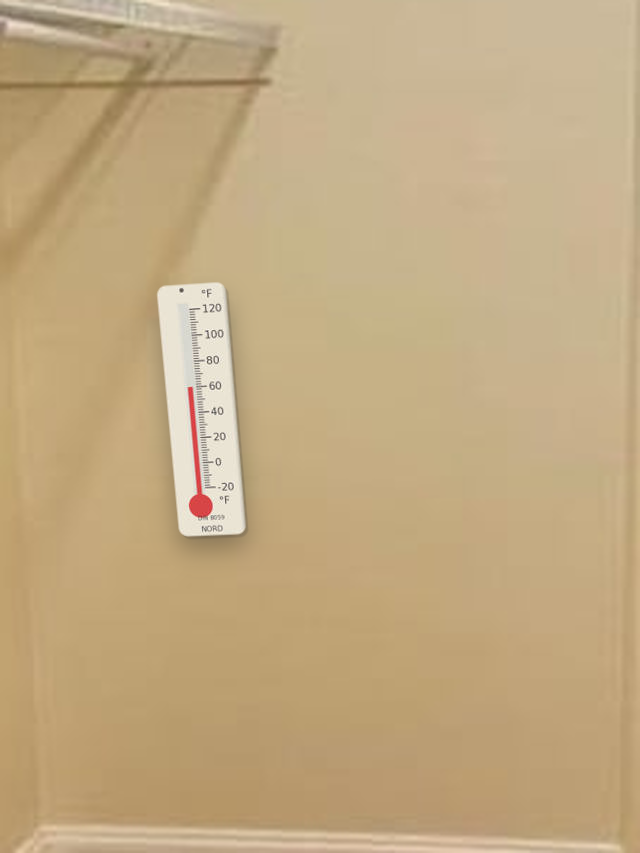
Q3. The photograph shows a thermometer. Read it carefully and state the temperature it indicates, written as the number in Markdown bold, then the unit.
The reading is **60** °F
